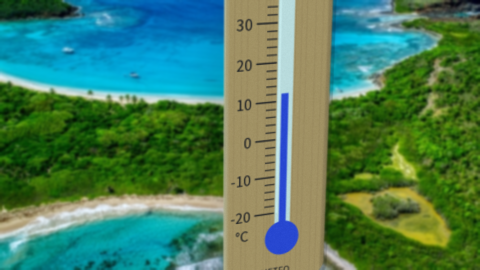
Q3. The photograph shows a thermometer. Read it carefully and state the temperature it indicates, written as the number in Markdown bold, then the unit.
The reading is **12** °C
